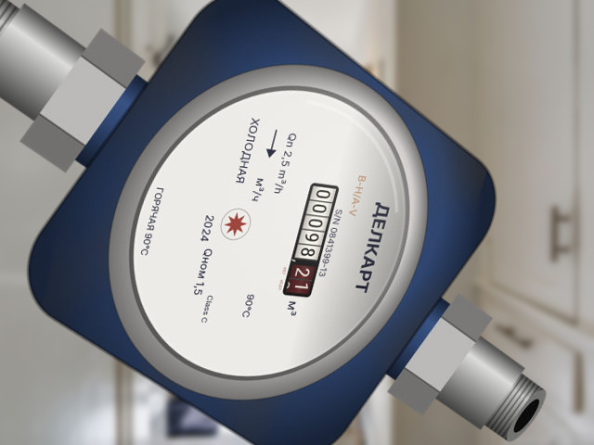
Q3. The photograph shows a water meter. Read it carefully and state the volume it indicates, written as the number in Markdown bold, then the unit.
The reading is **98.21** m³
